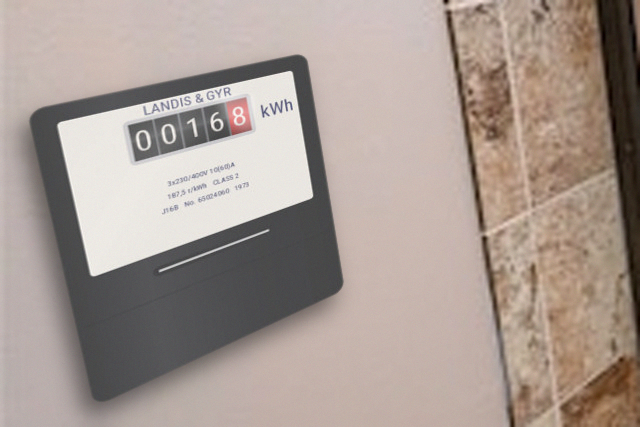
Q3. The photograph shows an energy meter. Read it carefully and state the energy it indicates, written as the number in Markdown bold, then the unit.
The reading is **16.8** kWh
